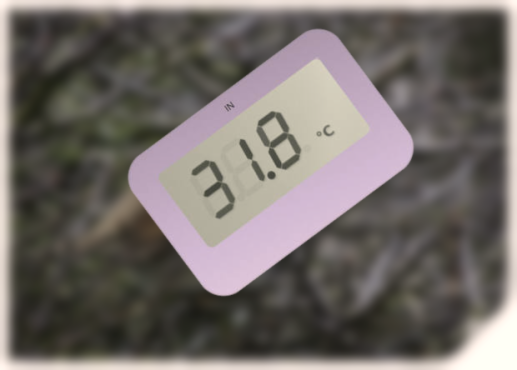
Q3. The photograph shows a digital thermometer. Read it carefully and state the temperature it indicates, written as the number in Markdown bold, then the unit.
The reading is **31.8** °C
